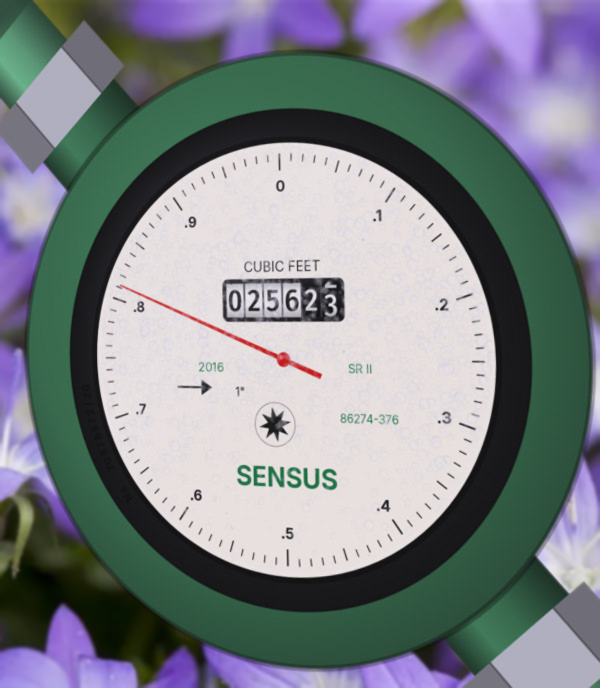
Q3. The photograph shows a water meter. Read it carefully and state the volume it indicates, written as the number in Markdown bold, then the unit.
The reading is **25622.81** ft³
